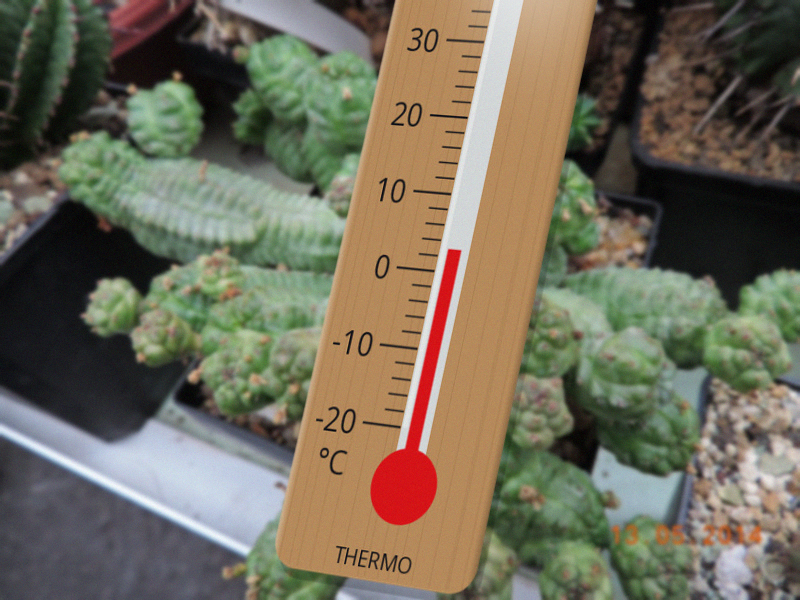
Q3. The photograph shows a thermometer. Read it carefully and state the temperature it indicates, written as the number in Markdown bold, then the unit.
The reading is **3** °C
